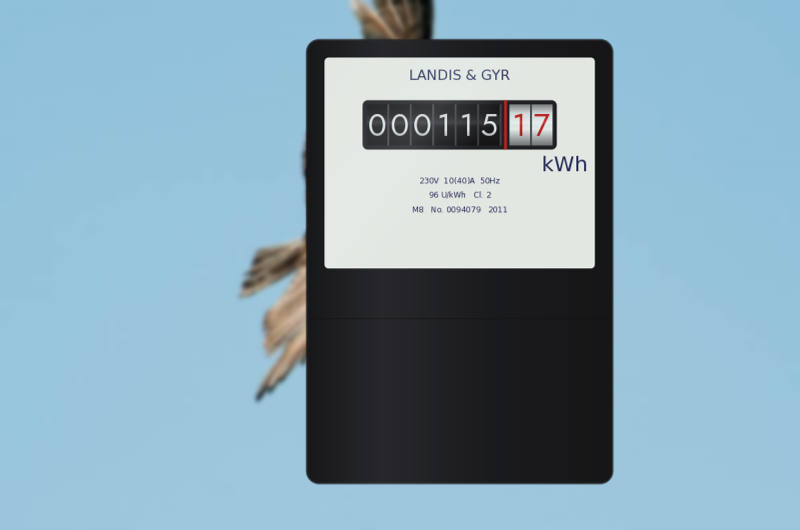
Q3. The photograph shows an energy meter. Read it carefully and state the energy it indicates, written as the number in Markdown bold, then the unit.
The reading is **115.17** kWh
